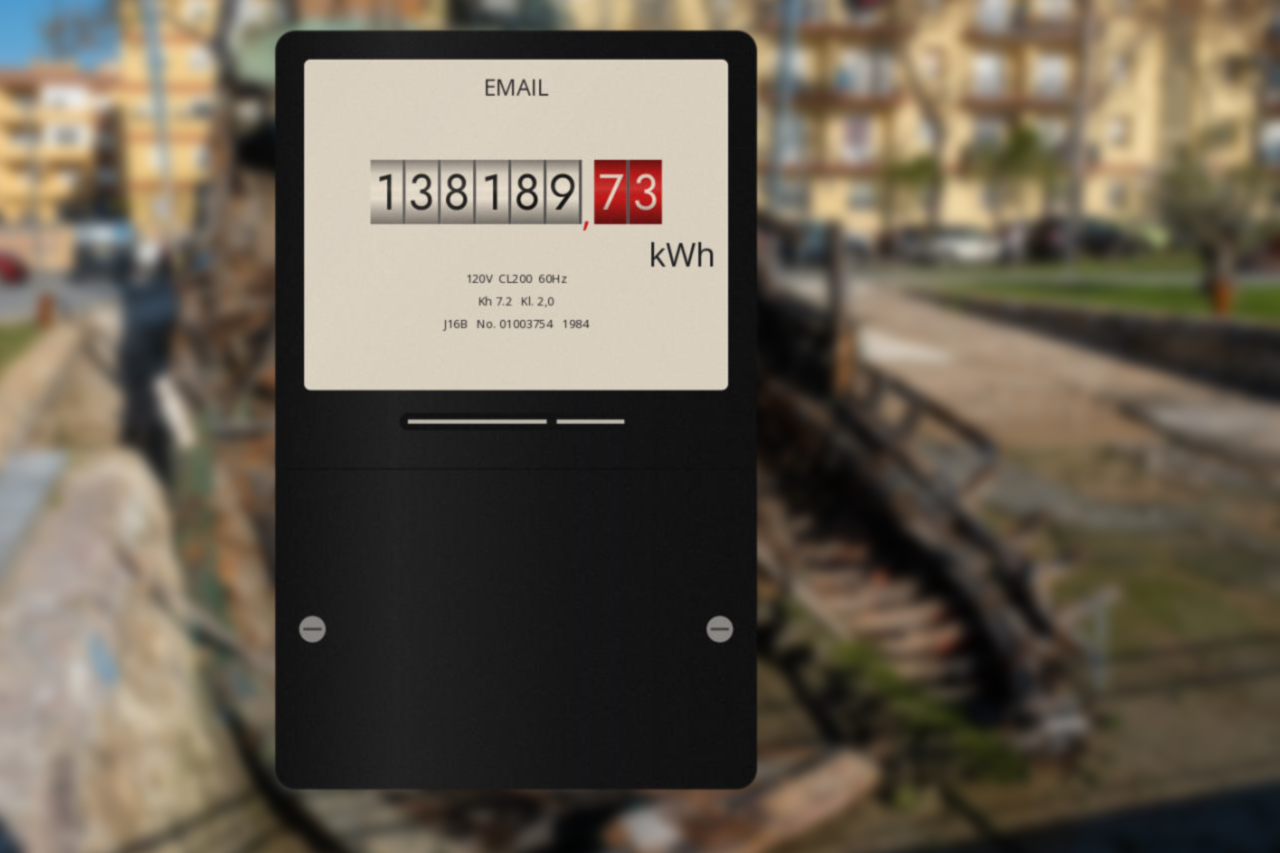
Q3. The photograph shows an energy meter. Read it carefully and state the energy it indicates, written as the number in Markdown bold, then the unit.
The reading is **138189.73** kWh
